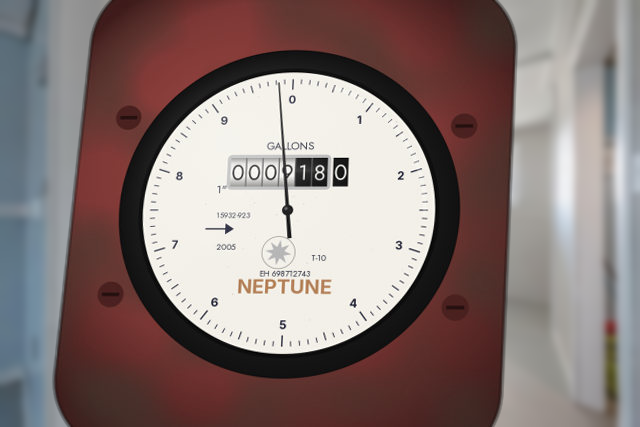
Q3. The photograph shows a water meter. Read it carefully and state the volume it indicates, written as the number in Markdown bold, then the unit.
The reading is **9179.8** gal
